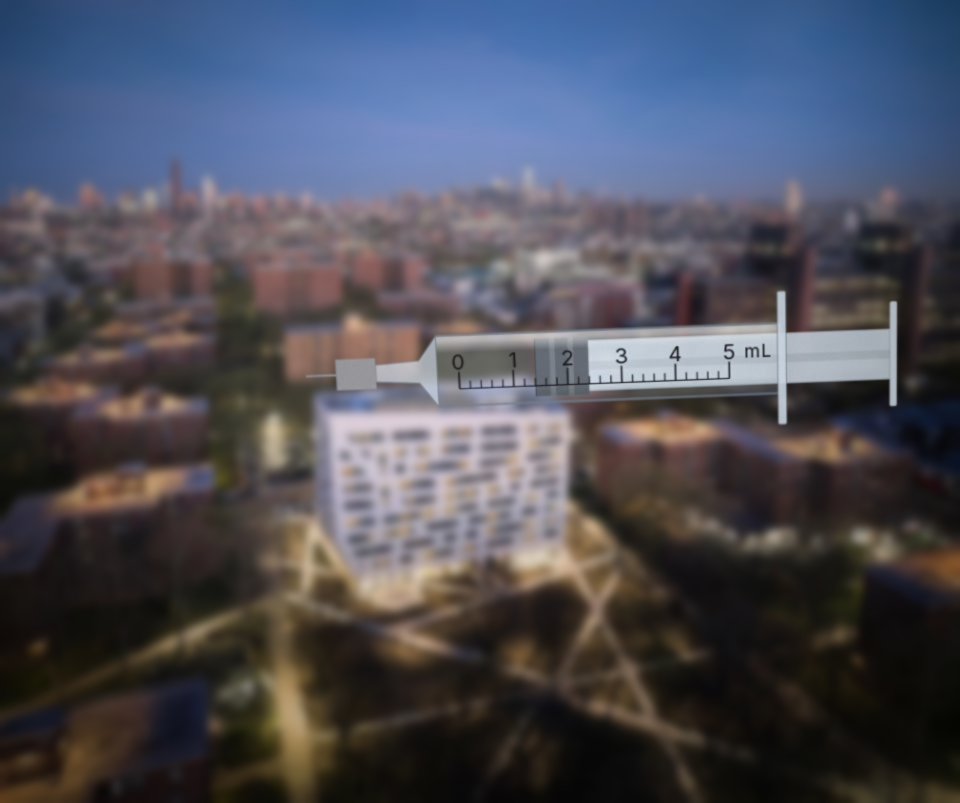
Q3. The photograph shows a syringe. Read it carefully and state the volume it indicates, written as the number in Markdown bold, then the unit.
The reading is **1.4** mL
